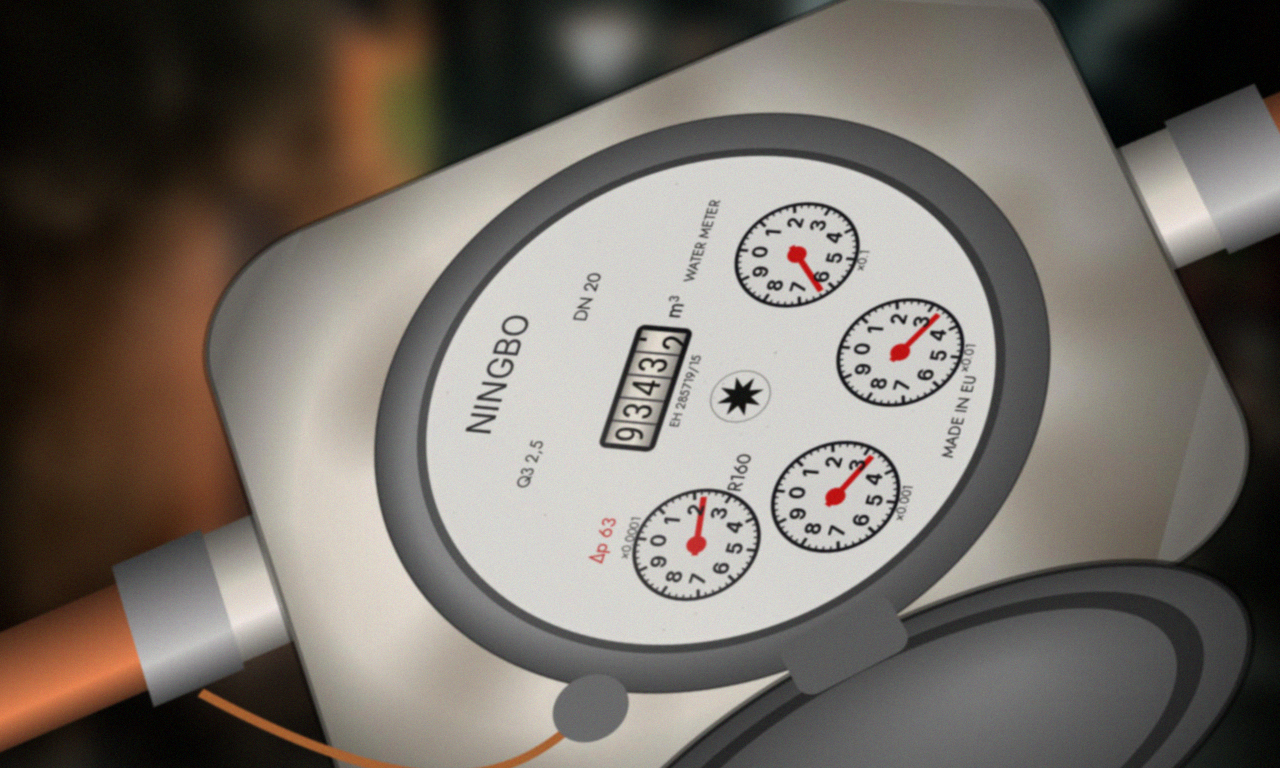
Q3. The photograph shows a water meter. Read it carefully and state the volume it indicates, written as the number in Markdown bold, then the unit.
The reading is **93431.6332** m³
